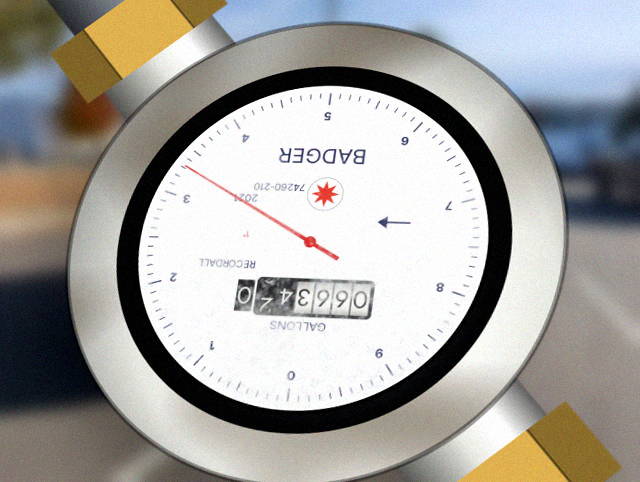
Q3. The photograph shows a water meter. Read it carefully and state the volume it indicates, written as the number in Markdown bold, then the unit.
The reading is **663423.3** gal
